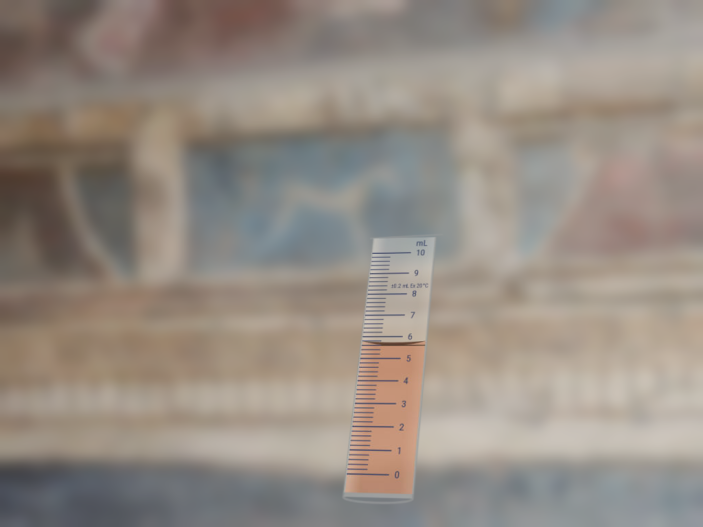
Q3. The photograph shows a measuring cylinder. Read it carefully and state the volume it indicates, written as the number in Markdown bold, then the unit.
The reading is **5.6** mL
